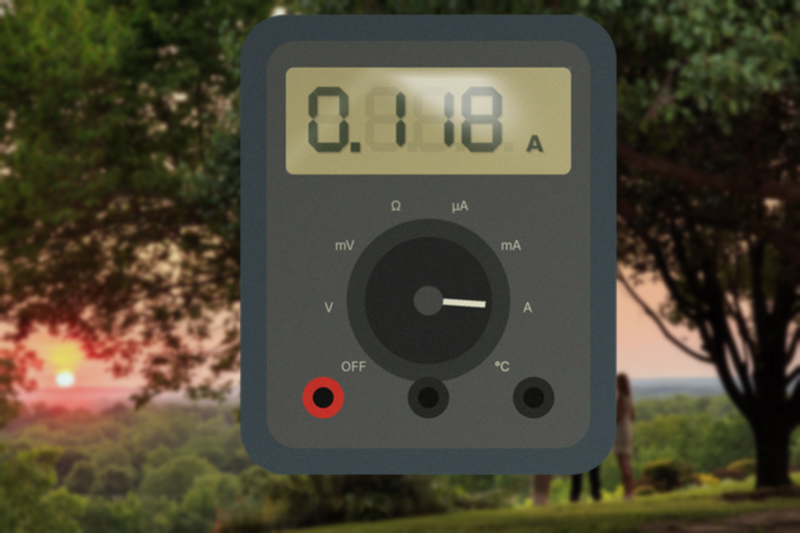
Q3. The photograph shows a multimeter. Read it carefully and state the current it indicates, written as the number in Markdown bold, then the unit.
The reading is **0.118** A
